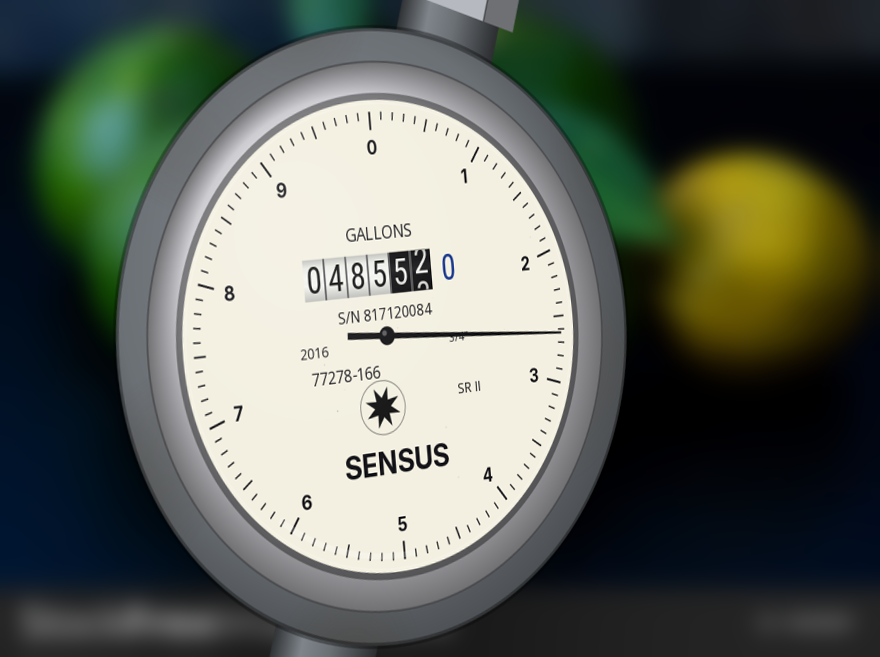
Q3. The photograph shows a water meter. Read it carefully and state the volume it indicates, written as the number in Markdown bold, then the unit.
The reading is **485522.6** gal
